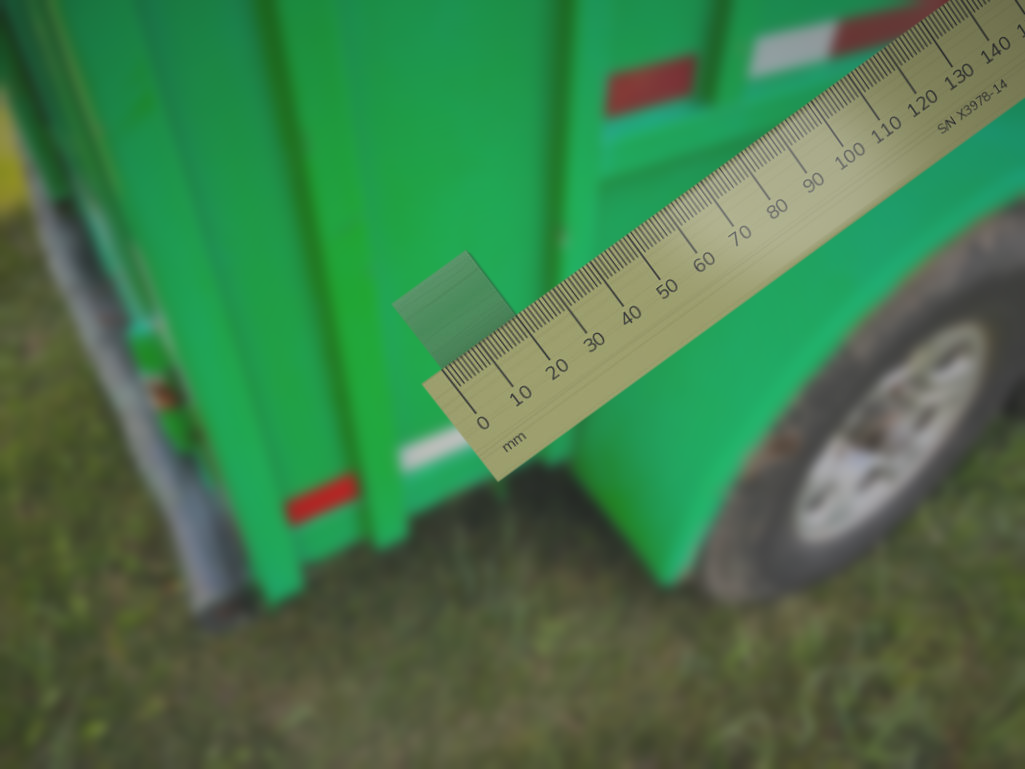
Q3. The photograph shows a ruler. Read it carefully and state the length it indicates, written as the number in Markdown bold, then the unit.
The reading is **20** mm
